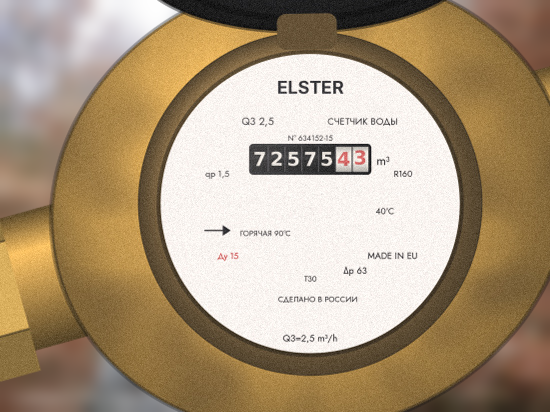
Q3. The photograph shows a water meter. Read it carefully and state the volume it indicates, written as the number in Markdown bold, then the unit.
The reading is **72575.43** m³
